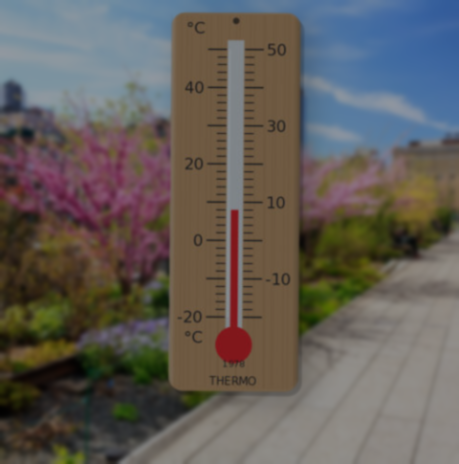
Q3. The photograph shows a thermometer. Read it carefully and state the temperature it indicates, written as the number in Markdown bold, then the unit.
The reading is **8** °C
